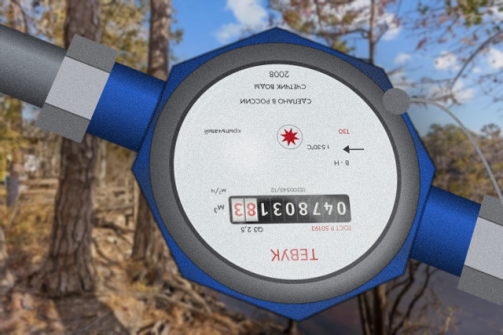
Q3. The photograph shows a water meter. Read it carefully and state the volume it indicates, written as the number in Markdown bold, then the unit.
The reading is **478031.83** m³
